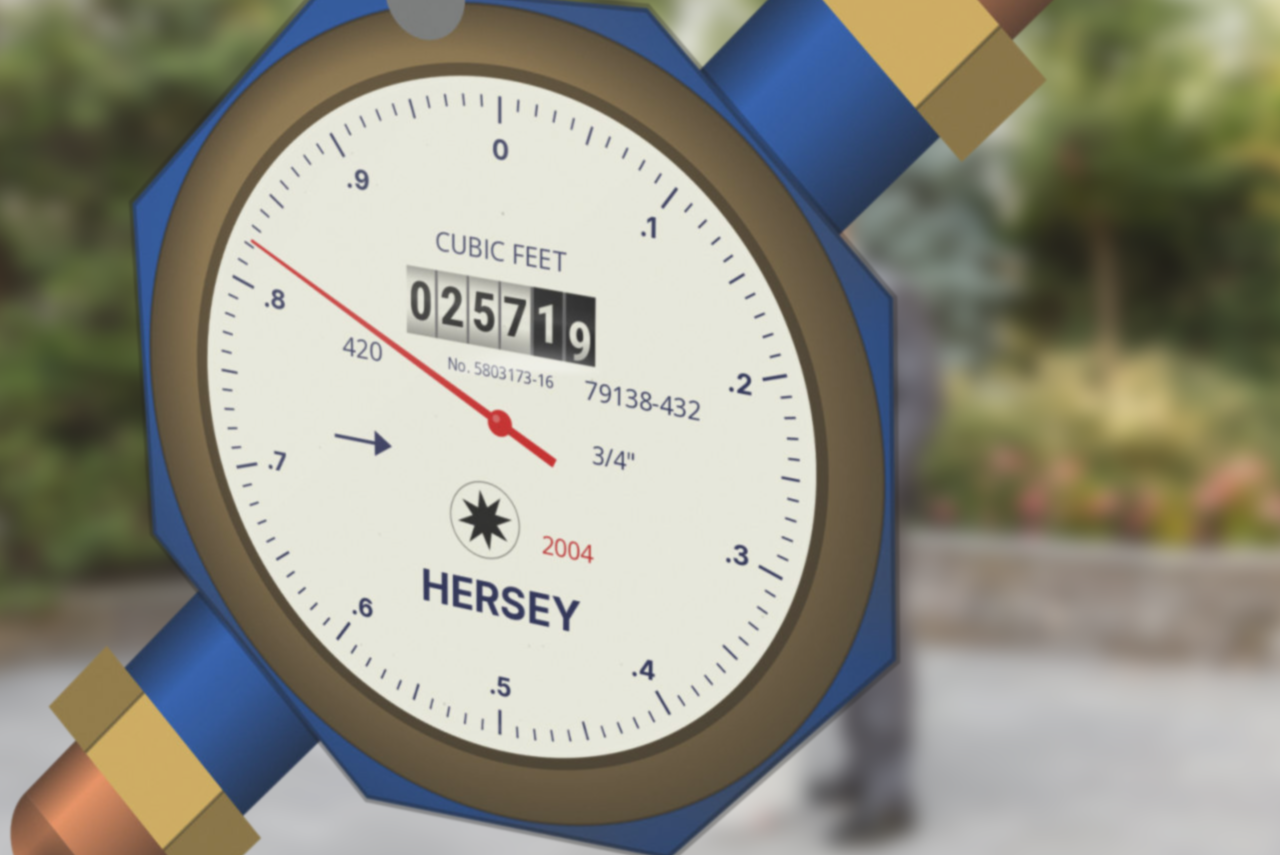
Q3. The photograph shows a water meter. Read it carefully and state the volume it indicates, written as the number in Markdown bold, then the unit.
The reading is **25718.82** ft³
